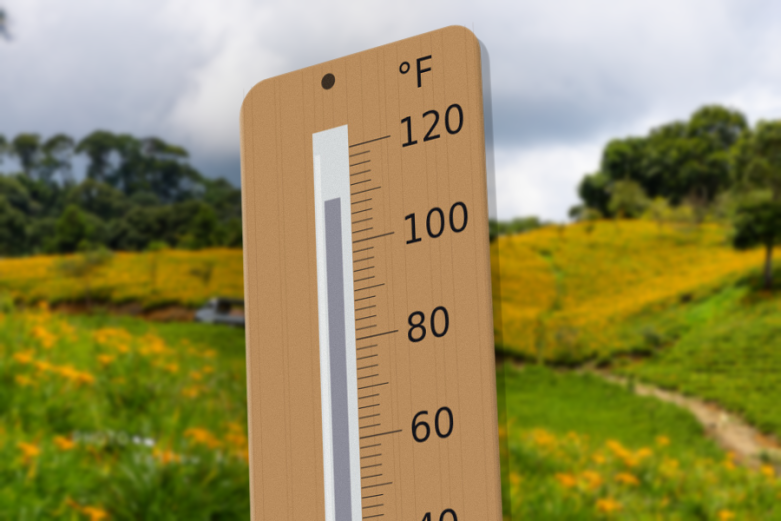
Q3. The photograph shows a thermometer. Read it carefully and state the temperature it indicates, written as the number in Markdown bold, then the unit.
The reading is **110** °F
